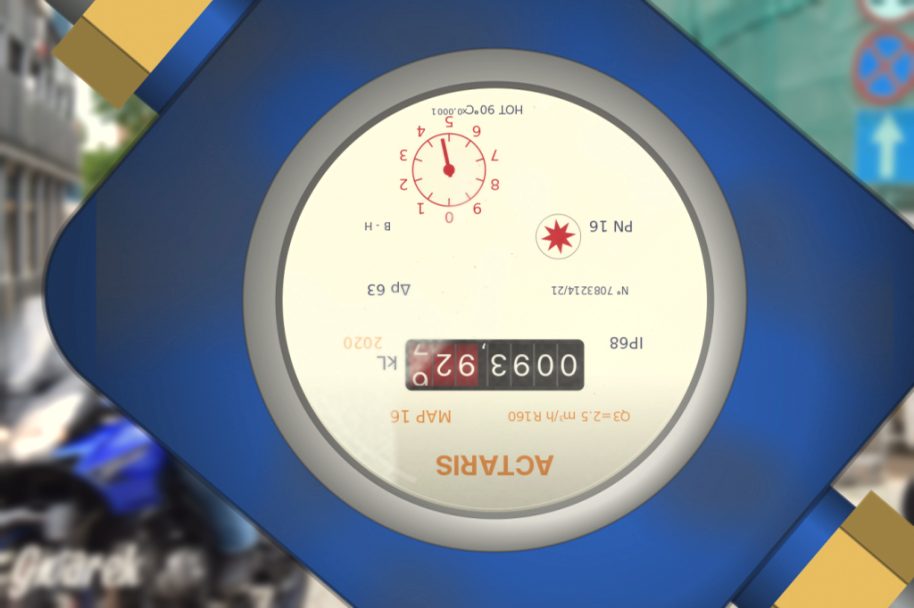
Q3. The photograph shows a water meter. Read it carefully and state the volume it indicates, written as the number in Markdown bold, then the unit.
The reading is **93.9264** kL
